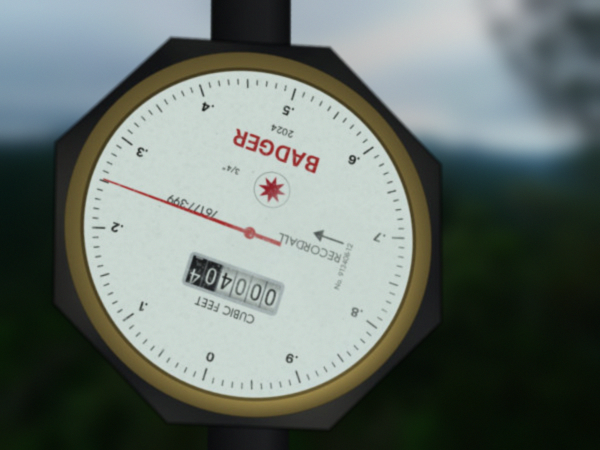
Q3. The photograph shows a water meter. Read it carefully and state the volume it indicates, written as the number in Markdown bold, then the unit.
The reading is **404.25** ft³
